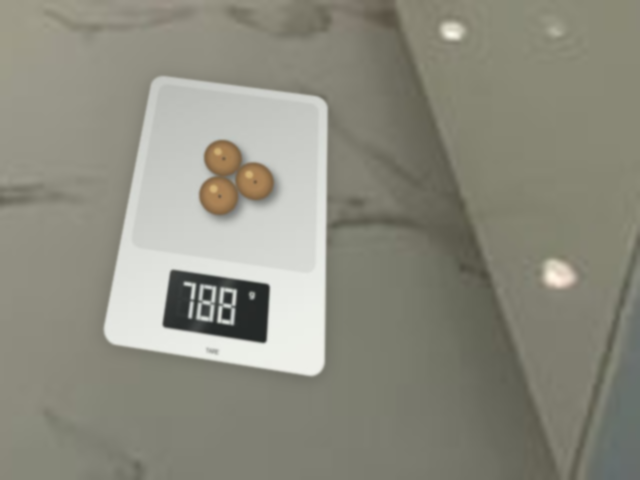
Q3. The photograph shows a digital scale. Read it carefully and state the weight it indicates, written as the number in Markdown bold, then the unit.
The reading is **788** g
